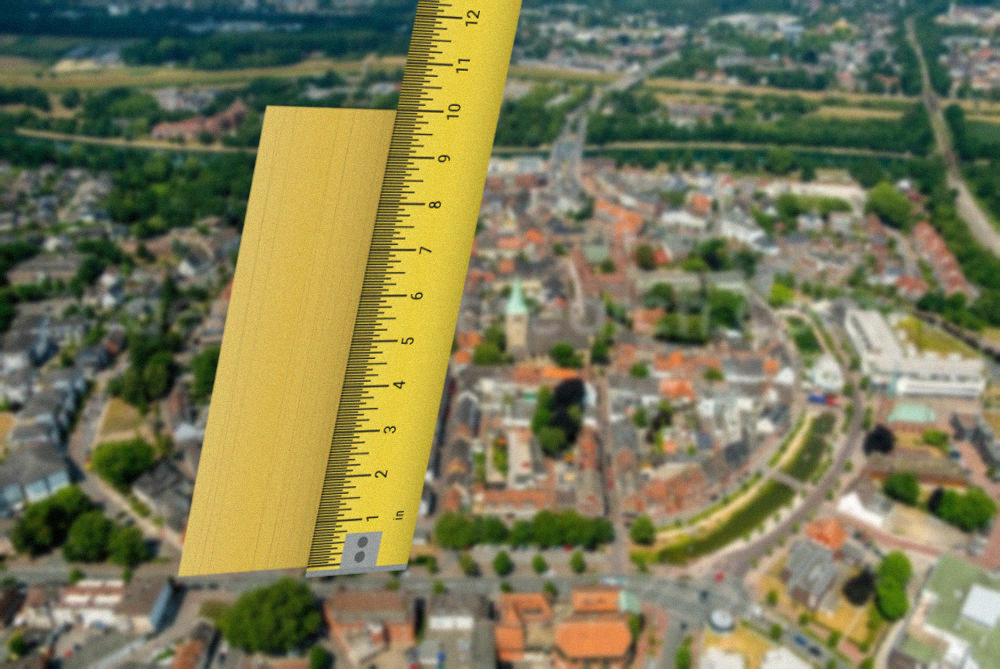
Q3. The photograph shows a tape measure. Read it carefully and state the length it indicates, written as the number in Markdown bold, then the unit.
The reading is **10** in
